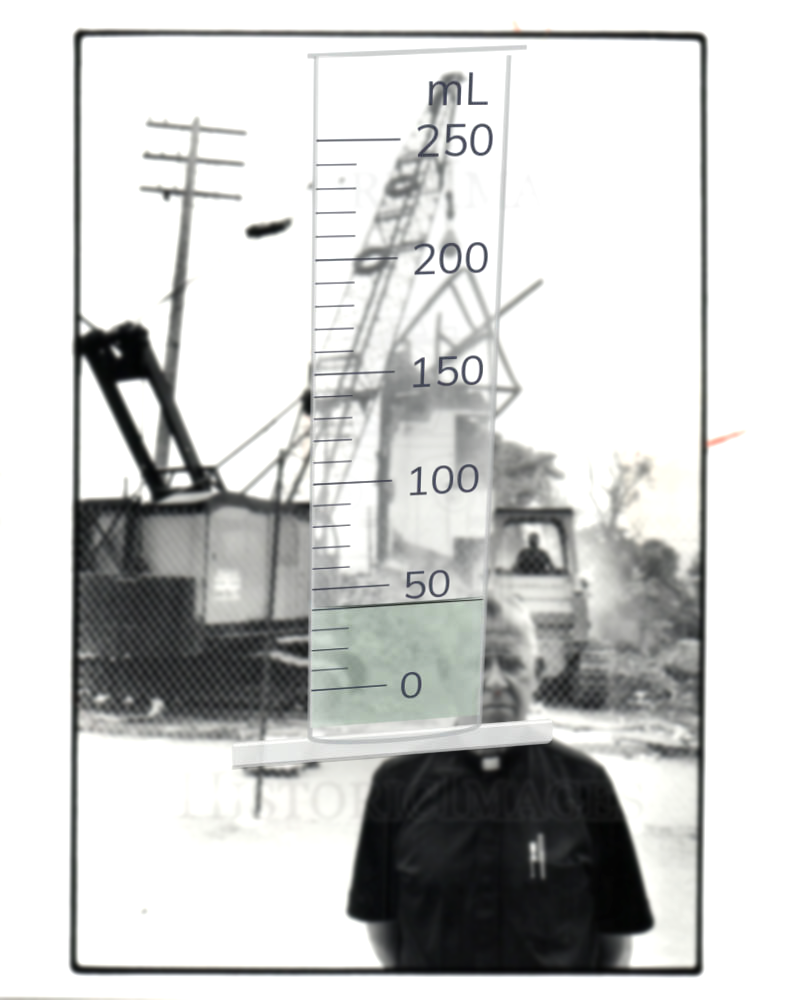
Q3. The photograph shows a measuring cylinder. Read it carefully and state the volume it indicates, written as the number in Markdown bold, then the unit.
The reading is **40** mL
